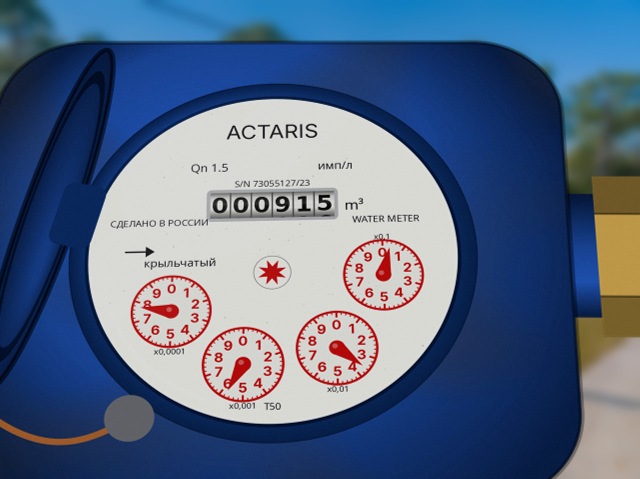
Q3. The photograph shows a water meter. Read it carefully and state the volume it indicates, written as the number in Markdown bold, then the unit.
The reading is **915.0357** m³
